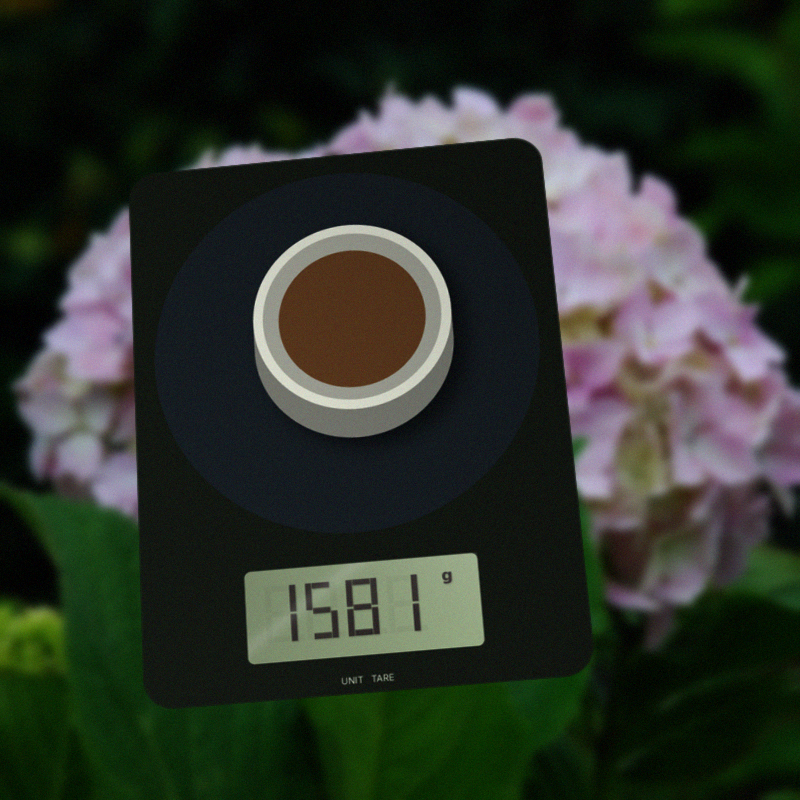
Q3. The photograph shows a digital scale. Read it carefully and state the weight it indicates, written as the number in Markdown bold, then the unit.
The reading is **1581** g
